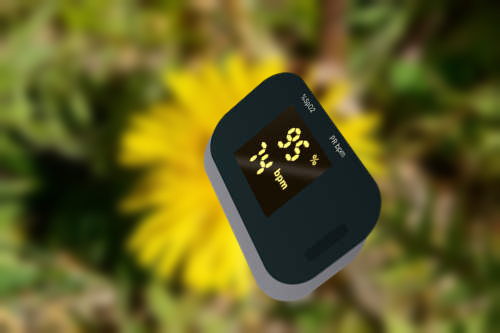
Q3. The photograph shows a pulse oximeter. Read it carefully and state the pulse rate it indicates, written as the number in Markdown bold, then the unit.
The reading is **74** bpm
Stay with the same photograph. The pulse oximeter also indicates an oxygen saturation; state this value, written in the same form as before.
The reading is **95** %
